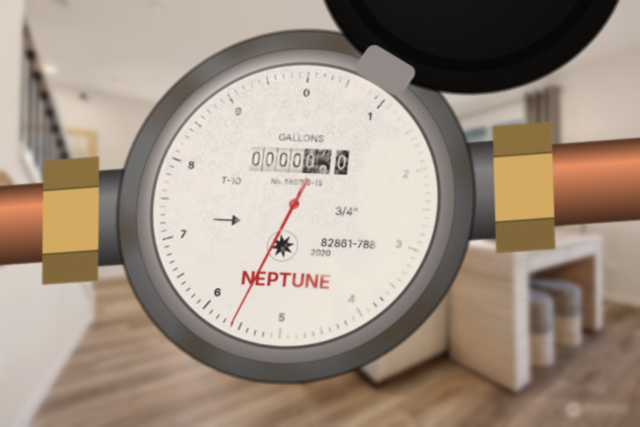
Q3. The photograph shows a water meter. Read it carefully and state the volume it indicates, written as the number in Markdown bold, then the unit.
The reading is **75.6** gal
